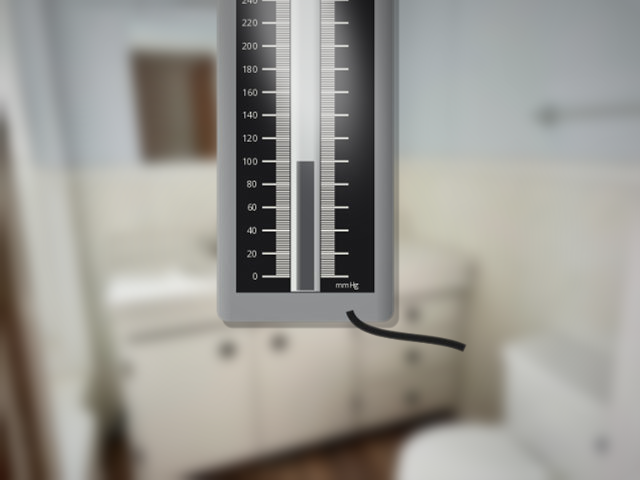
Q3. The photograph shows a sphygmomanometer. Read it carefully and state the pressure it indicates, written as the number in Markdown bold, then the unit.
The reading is **100** mmHg
